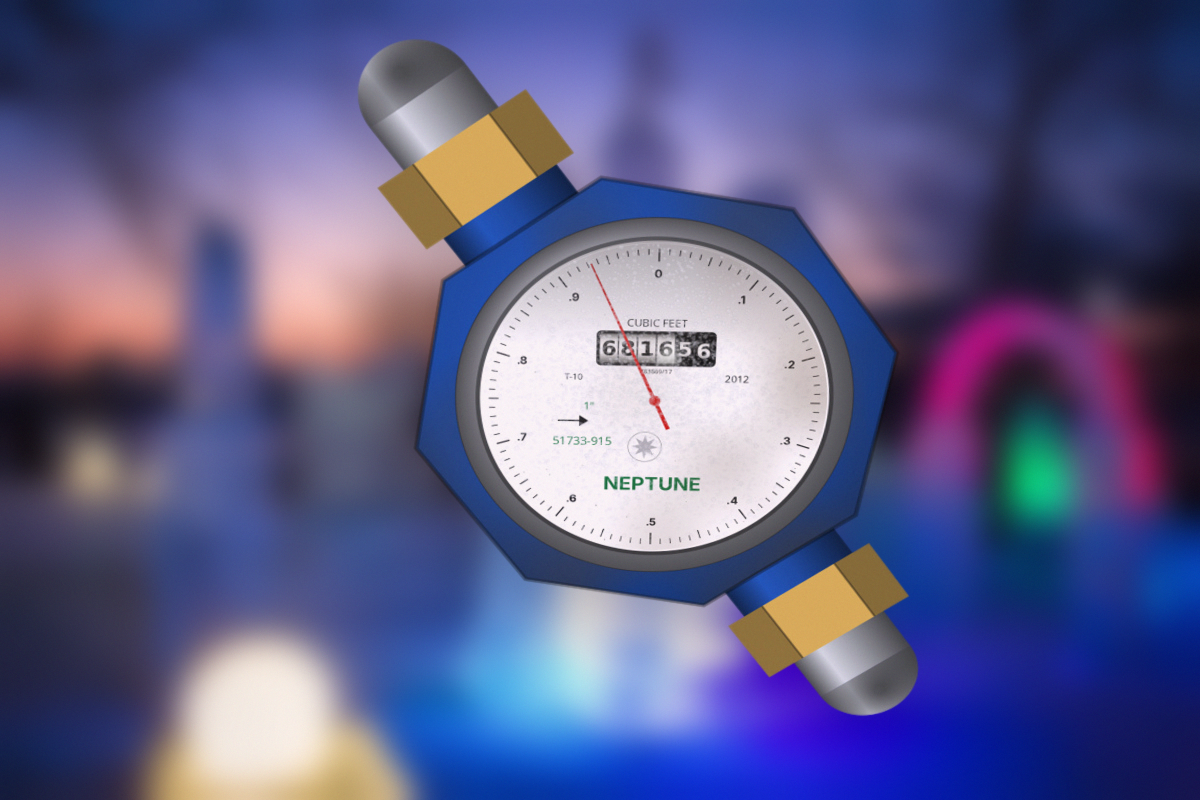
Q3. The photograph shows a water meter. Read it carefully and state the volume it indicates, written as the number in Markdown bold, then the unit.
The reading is **681655.93** ft³
